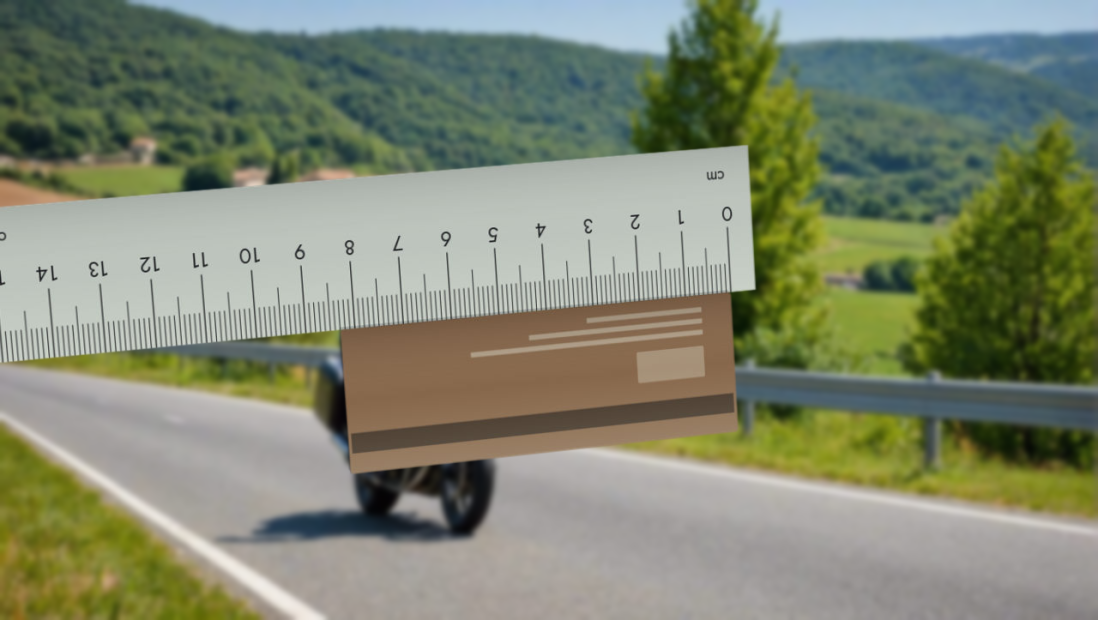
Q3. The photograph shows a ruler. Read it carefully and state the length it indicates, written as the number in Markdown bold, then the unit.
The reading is **8.3** cm
